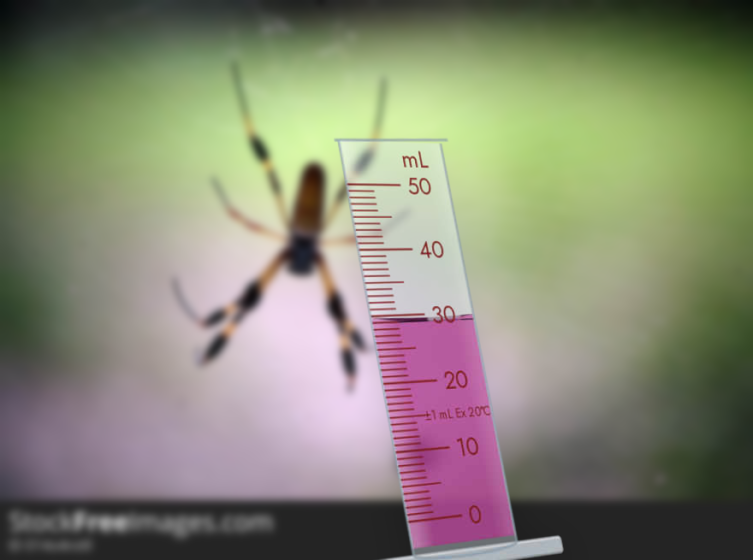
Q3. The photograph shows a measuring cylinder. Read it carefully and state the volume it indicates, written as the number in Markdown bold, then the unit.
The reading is **29** mL
